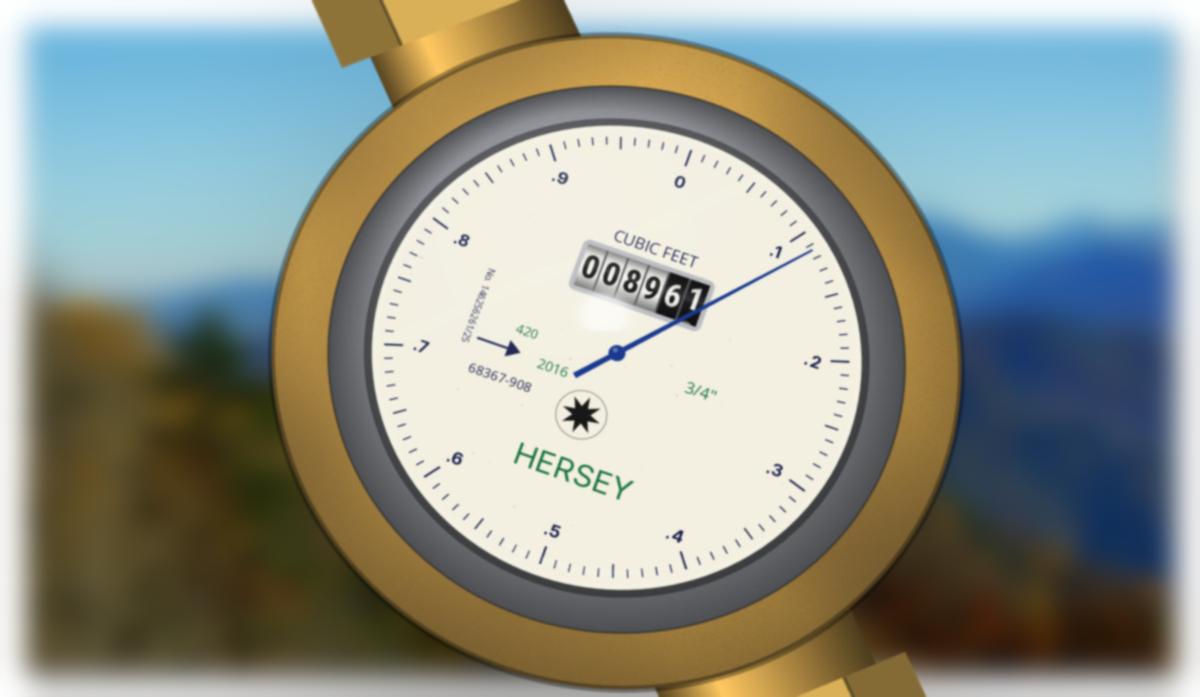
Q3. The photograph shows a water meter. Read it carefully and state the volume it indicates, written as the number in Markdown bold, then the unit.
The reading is **8961.11** ft³
